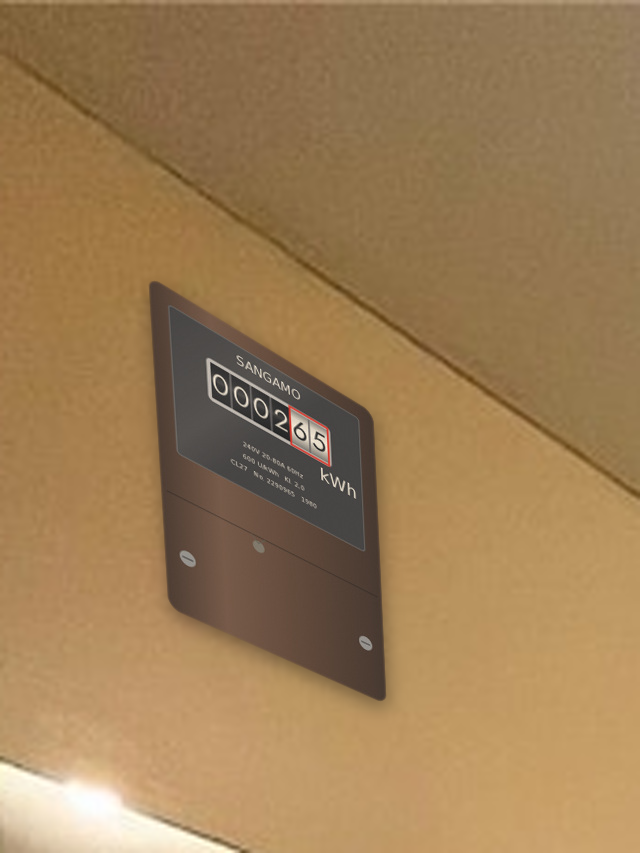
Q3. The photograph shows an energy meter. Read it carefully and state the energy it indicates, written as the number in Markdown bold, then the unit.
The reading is **2.65** kWh
